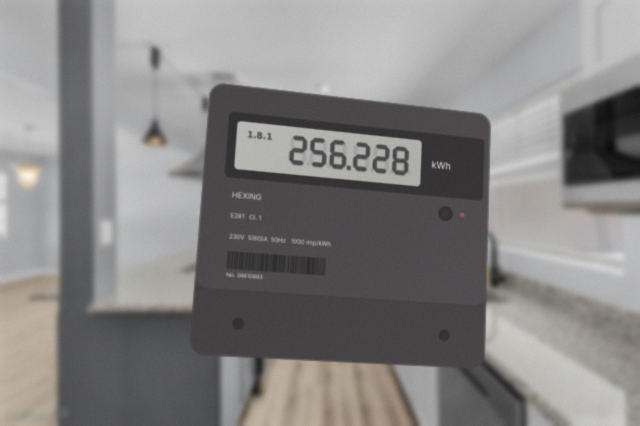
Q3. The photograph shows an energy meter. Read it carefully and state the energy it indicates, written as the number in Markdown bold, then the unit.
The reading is **256.228** kWh
